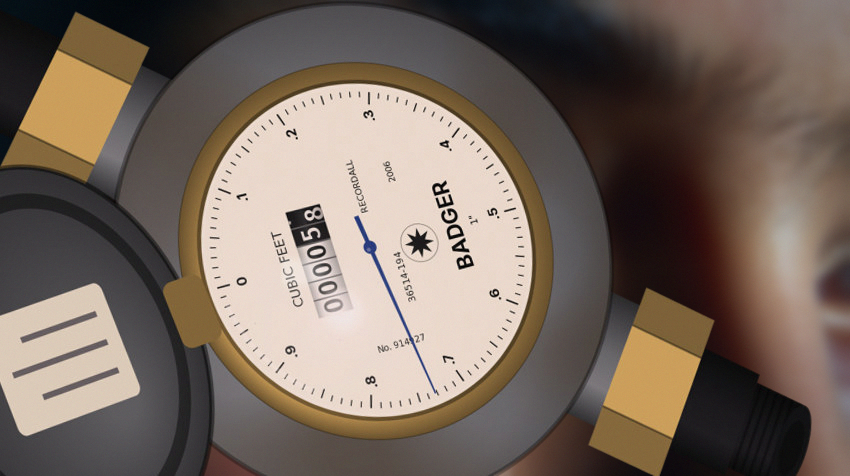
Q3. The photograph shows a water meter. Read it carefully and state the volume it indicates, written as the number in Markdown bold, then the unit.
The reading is **57.73** ft³
